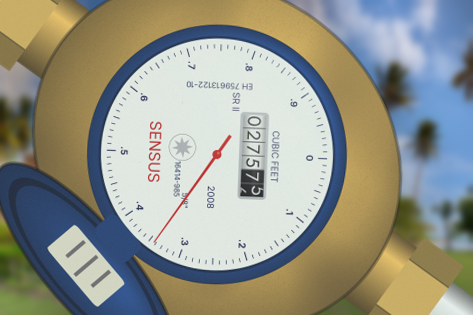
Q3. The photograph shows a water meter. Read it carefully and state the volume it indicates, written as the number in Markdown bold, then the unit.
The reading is **27575.34** ft³
